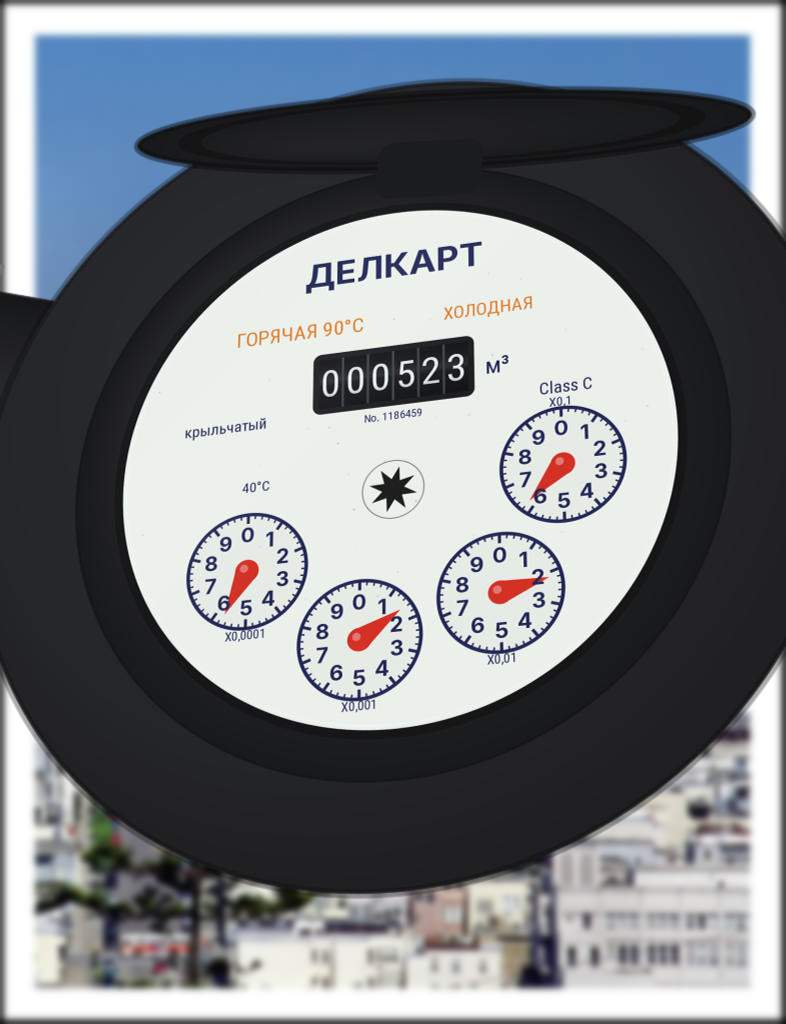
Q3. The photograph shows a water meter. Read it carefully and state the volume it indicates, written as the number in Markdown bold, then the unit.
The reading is **523.6215** m³
